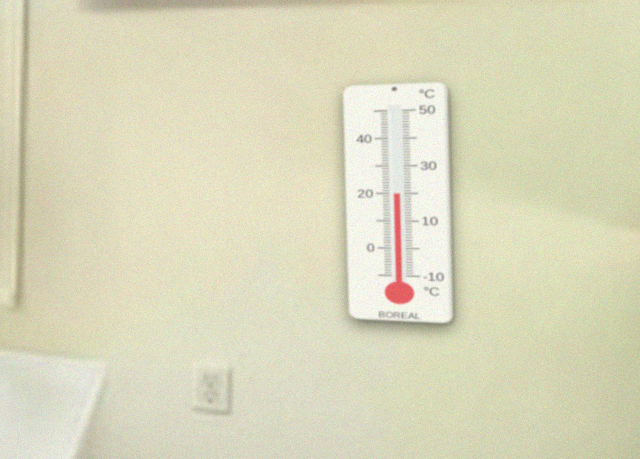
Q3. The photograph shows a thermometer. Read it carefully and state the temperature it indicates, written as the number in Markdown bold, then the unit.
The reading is **20** °C
